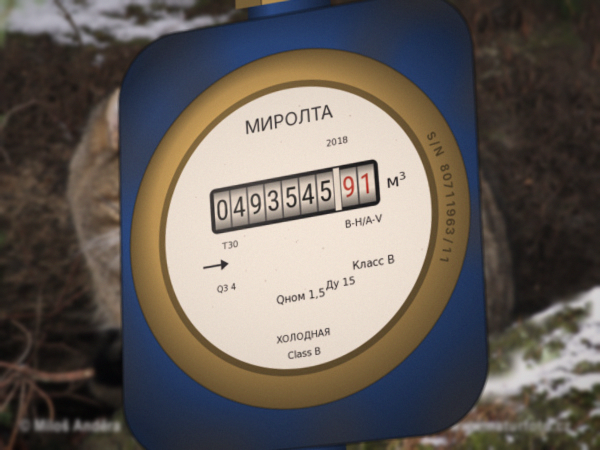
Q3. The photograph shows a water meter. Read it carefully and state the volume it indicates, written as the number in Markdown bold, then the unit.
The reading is **493545.91** m³
